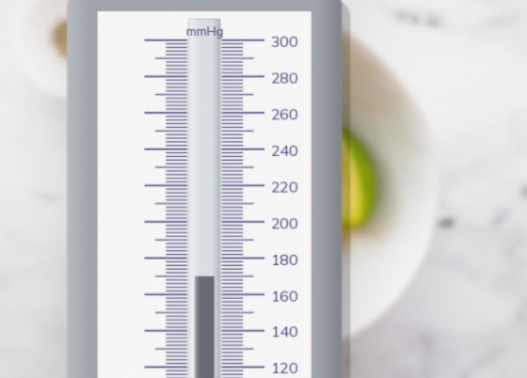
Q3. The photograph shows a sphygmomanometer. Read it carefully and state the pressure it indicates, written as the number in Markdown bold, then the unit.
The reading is **170** mmHg
